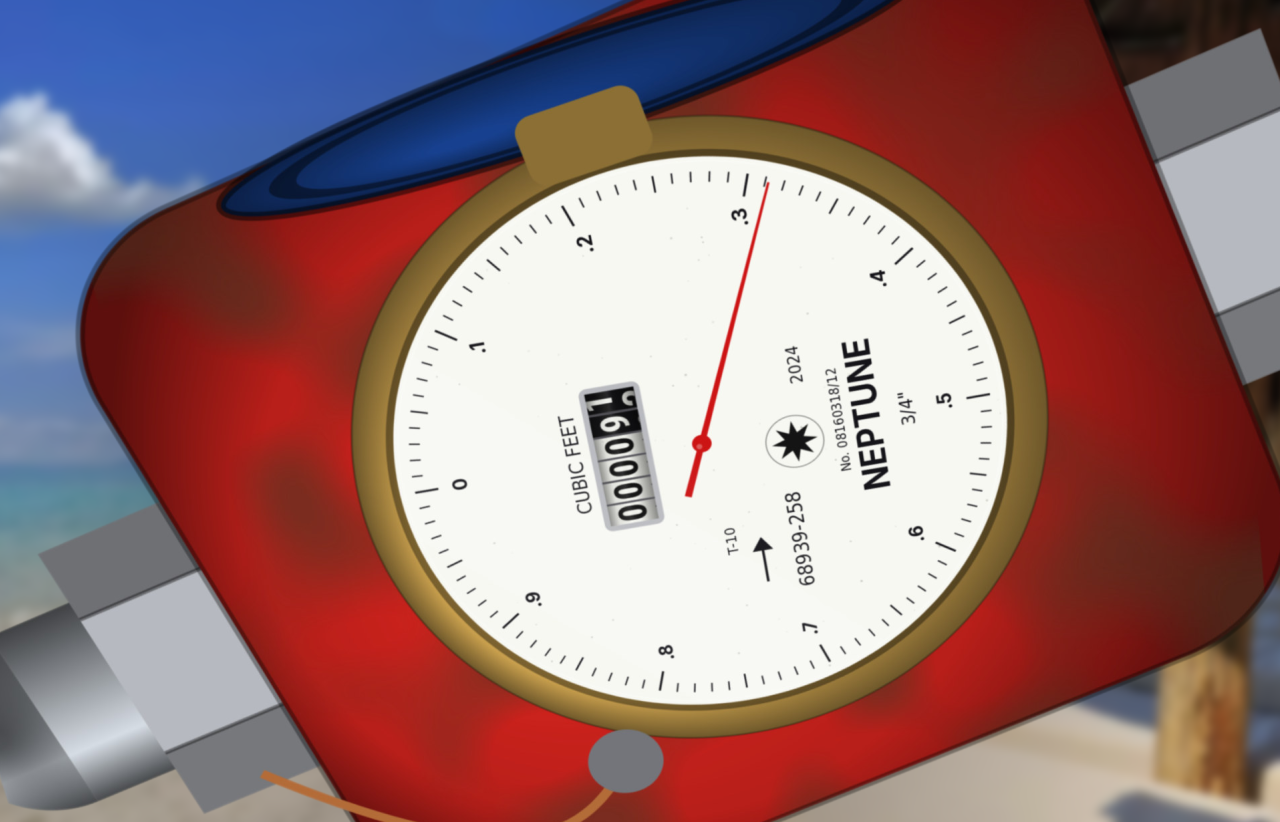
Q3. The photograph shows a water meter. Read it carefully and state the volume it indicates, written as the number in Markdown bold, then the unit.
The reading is **91.31** ft³
